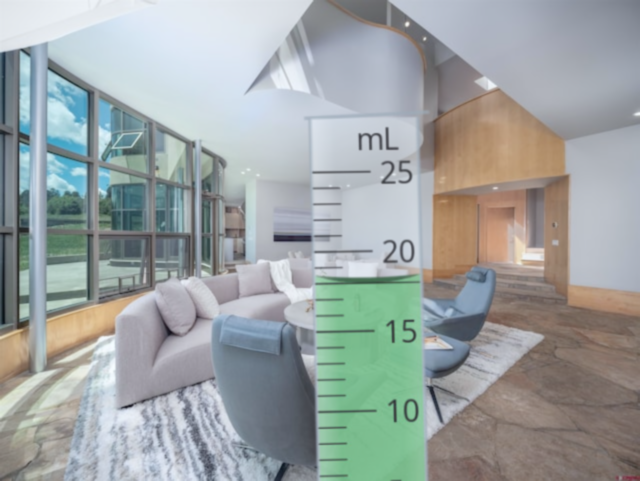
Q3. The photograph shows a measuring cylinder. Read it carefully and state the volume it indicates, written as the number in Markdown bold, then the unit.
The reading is **18** mL
